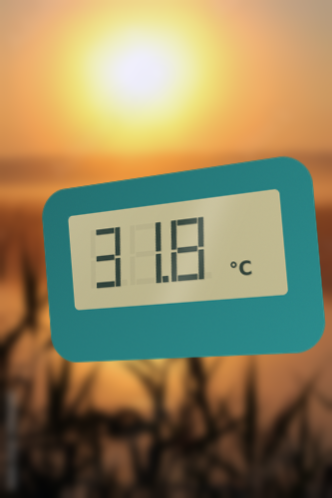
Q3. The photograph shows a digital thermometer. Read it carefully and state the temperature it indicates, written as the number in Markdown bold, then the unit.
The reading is **31.8** °C
